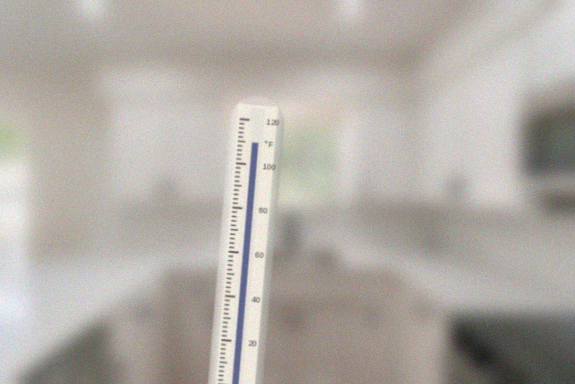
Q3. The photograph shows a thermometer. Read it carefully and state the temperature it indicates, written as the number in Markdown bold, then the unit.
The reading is **110** °F
